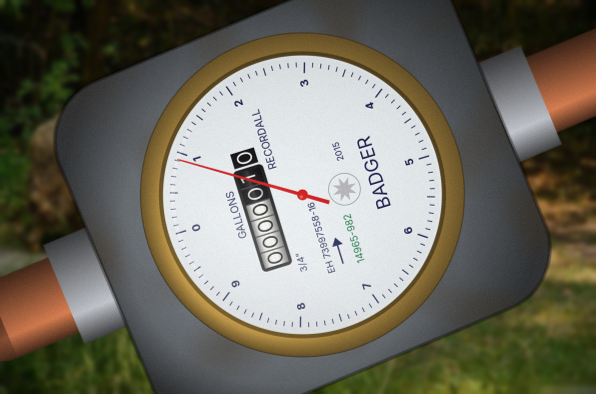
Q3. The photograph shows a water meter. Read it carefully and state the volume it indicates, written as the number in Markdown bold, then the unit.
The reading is **10.9** gal
